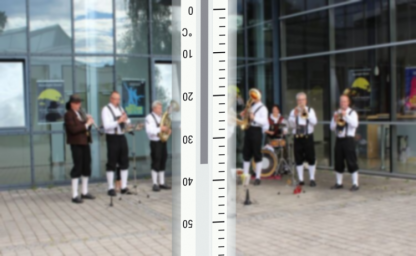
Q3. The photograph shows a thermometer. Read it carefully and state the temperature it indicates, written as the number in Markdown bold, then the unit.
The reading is **36** °C
